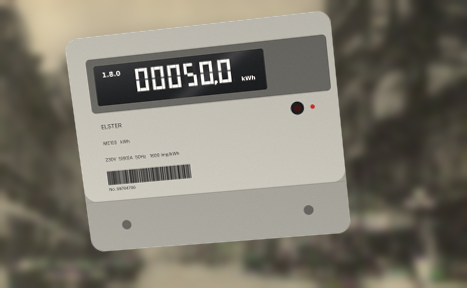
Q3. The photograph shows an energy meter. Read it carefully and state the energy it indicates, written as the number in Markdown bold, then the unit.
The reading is **50.0** kWh
